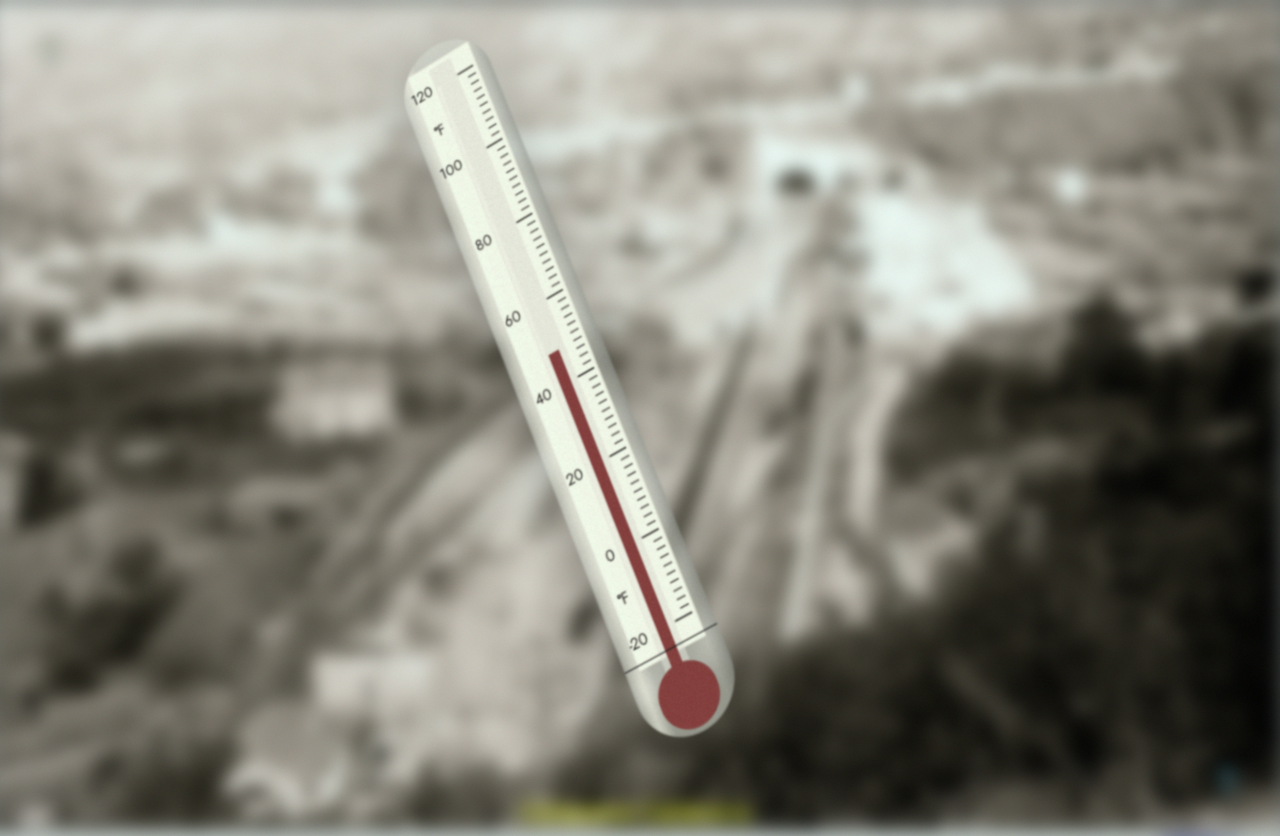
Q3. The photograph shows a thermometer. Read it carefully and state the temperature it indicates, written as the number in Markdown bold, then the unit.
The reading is **48** °F
